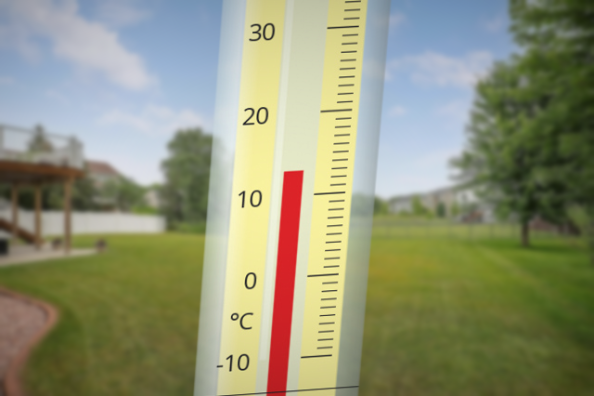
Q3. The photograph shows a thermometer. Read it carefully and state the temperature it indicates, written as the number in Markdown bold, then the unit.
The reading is **13** °C
